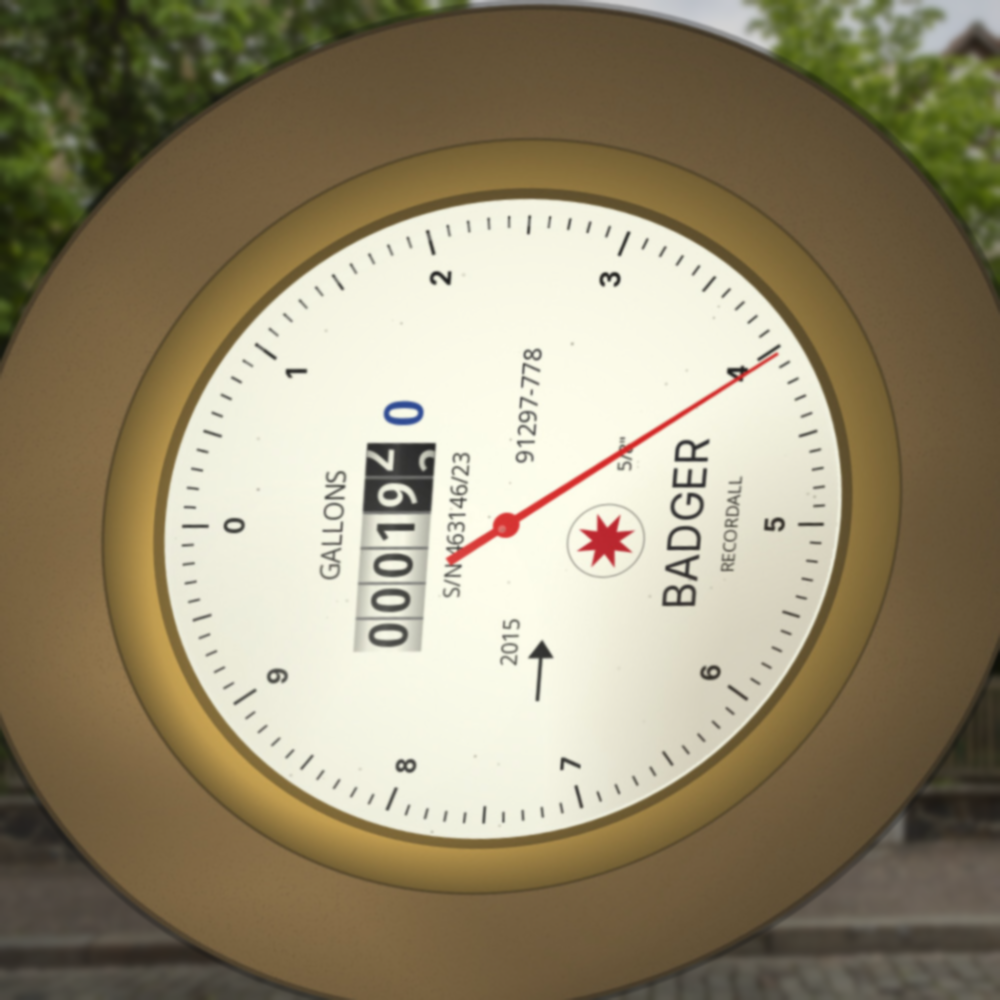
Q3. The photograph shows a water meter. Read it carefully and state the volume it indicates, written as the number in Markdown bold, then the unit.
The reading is **1924.0** gal
